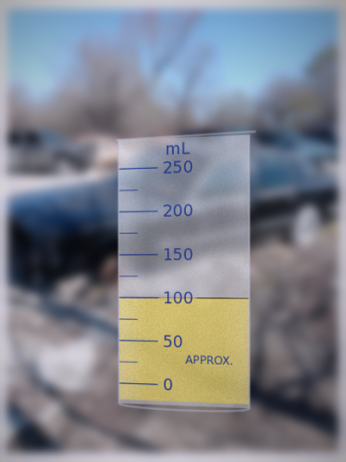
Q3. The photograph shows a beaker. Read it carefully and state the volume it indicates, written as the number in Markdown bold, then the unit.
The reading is **100** mL
